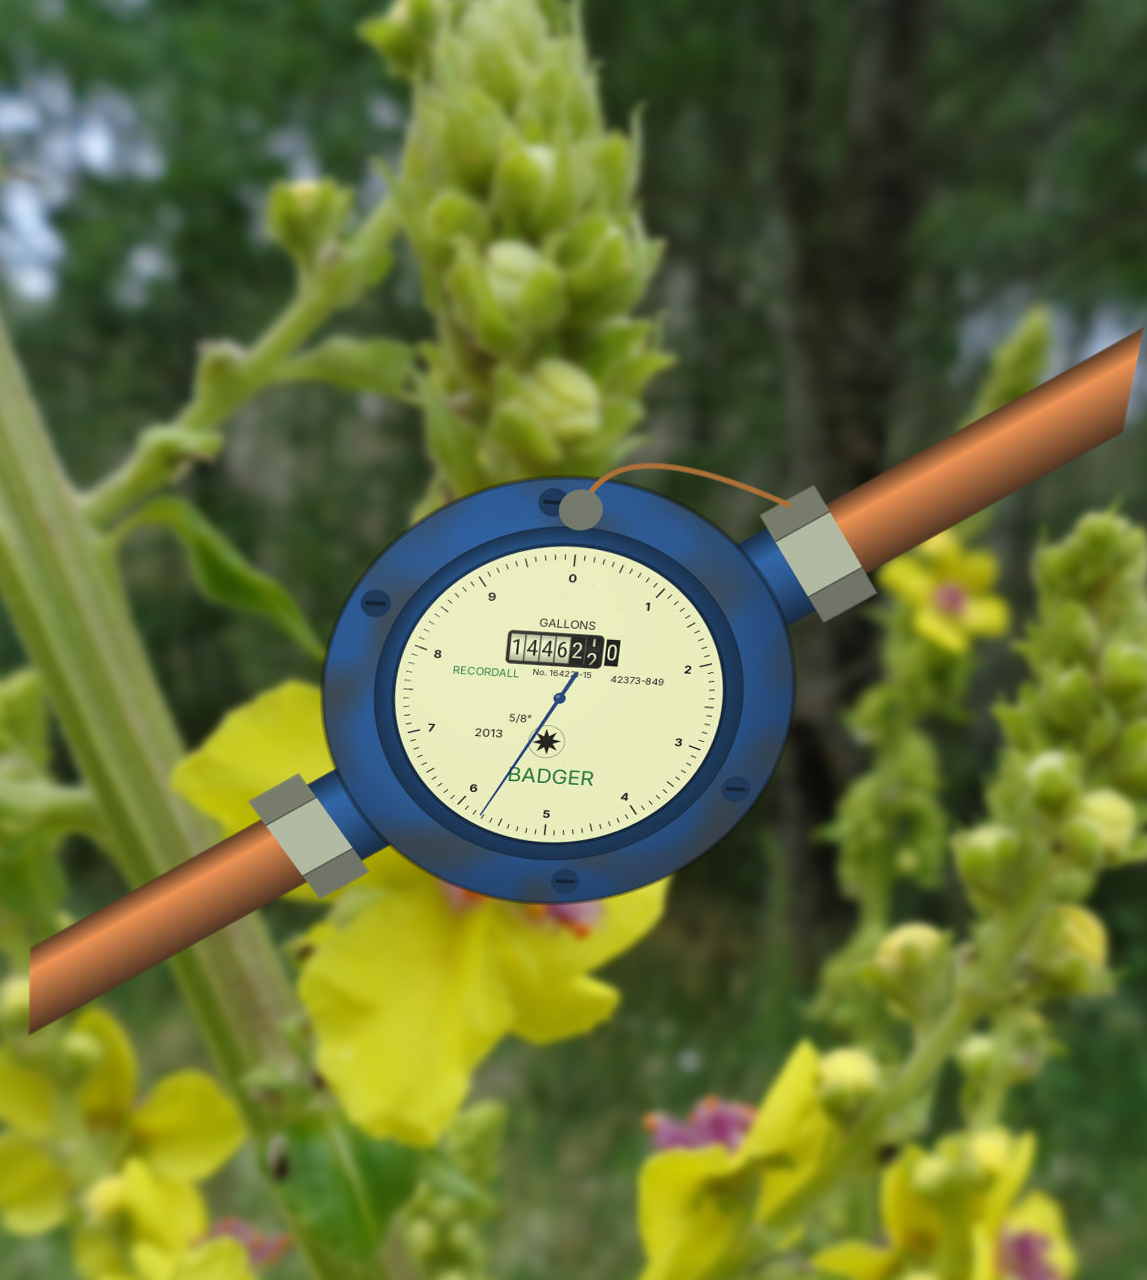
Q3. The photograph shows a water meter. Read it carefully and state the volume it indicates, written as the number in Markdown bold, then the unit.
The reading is **1446215.7** gal
